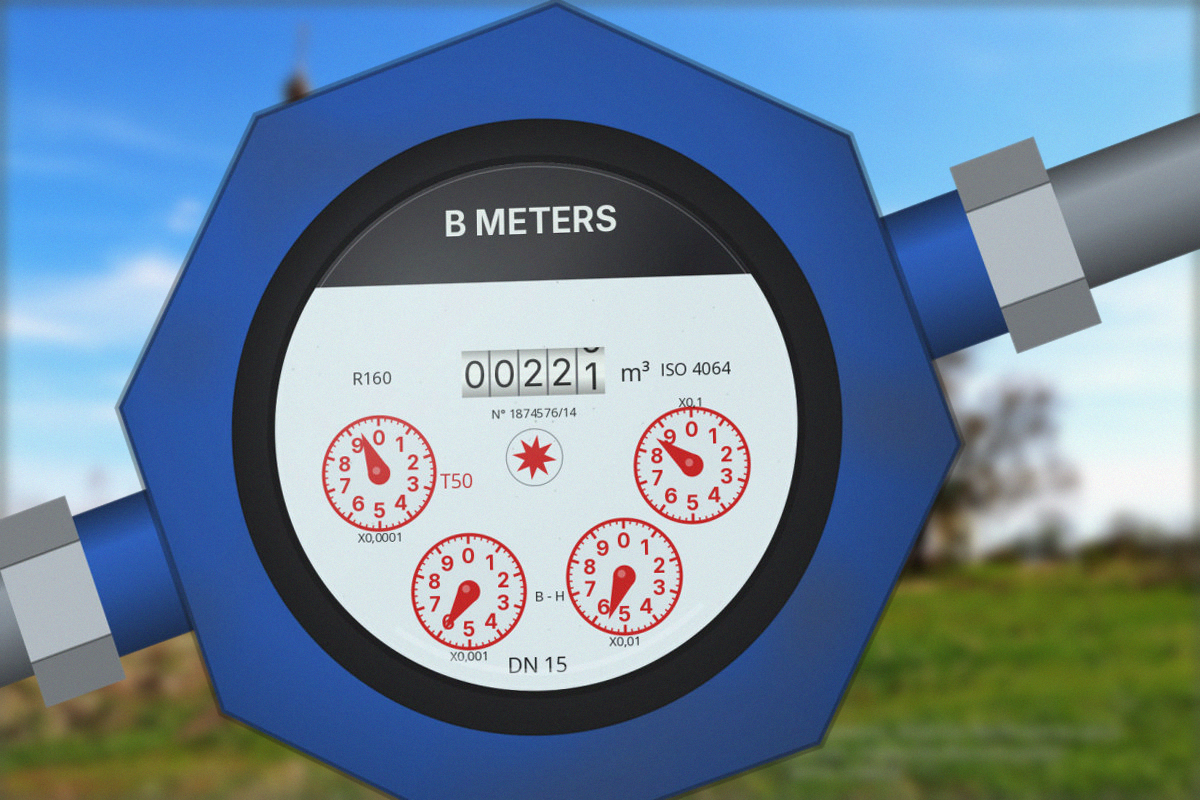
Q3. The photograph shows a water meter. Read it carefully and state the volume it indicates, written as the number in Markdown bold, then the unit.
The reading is **220.8559** m³
